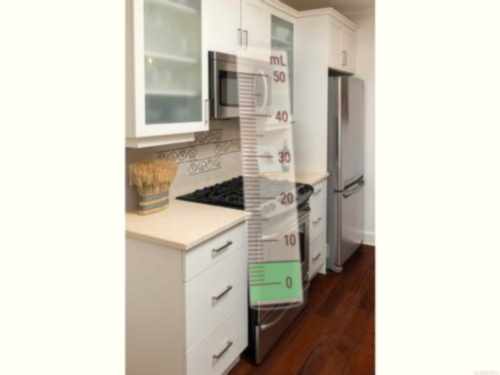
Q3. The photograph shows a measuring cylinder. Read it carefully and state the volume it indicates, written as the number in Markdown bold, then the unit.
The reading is **5** mL
